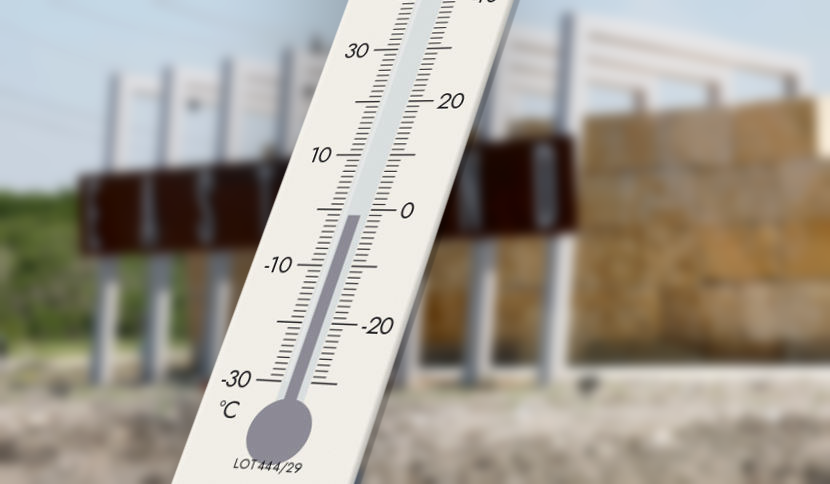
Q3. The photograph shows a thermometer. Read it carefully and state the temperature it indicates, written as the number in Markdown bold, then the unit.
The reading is **-1** °C
